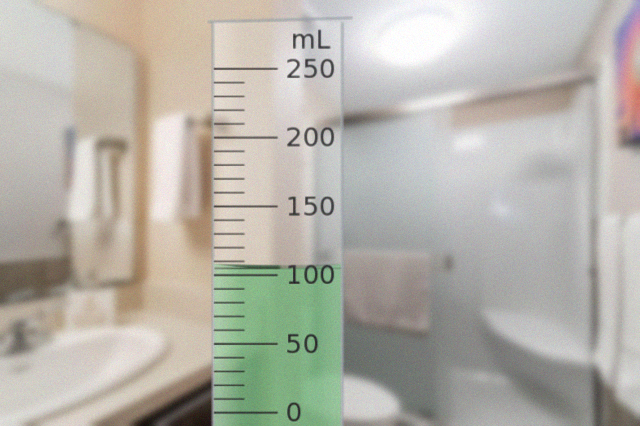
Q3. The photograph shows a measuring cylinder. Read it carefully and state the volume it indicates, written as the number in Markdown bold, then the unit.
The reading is **105** mL
